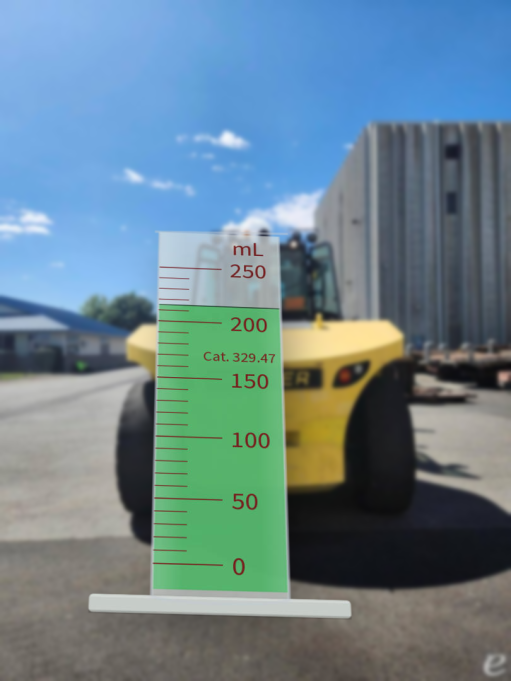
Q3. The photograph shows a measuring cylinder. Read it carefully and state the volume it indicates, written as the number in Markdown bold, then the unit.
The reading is **215** mL
